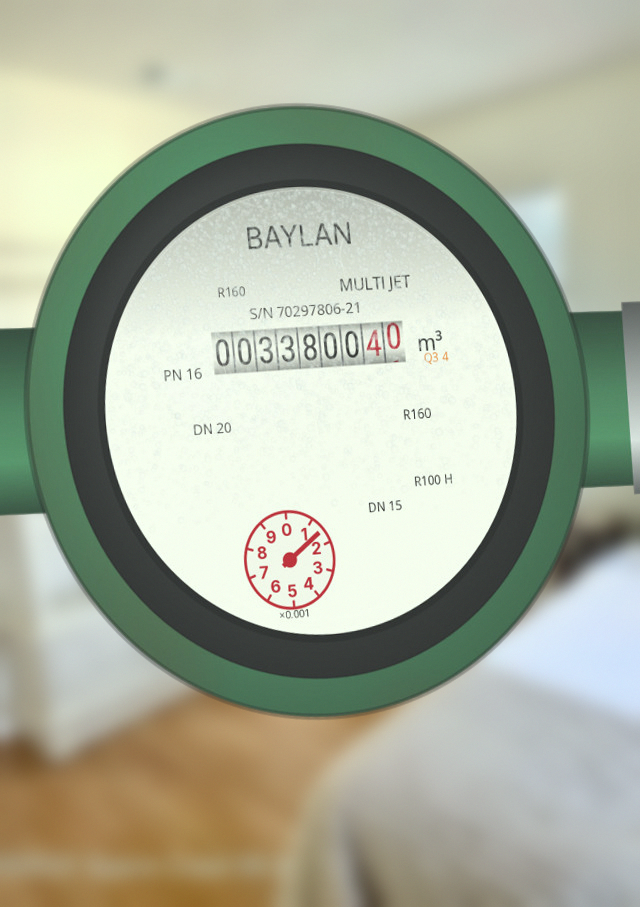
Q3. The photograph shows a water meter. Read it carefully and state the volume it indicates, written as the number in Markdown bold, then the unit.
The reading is **33800.401** m³
